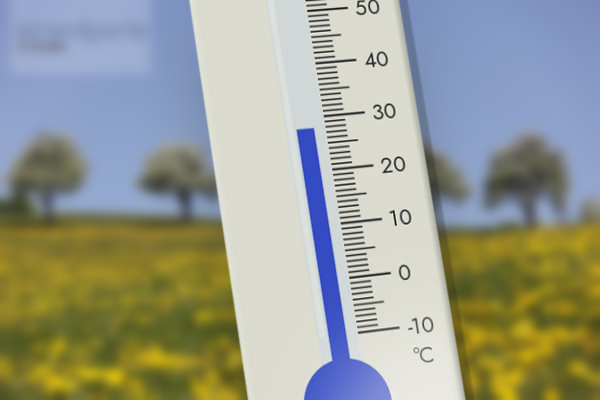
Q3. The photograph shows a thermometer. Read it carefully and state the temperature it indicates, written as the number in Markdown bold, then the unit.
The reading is **28** °C
